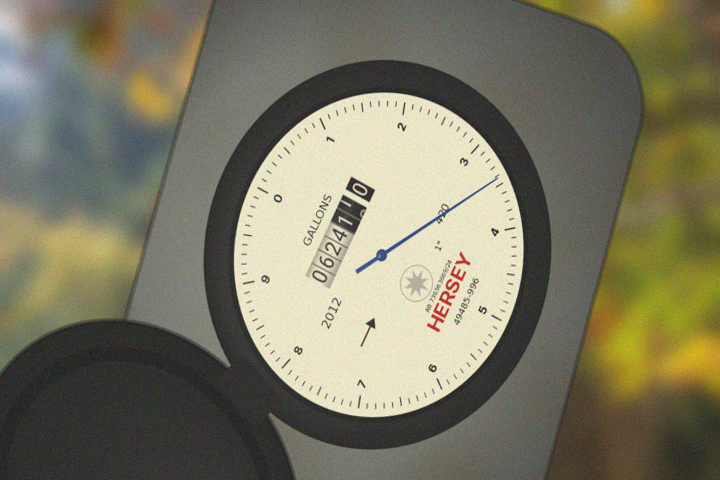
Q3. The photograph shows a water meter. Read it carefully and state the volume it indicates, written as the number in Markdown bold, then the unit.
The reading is **624113.4** gal
